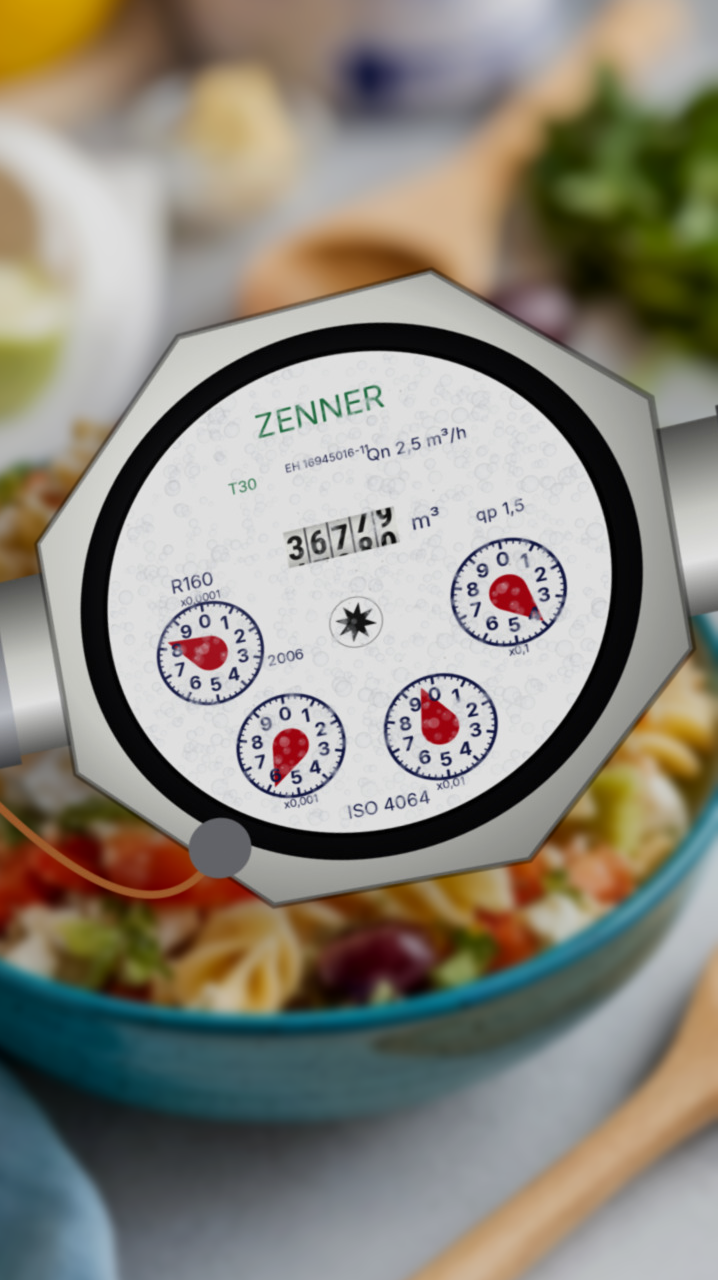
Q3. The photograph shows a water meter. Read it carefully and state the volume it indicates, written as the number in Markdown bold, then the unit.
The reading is **36779.3958** m³
